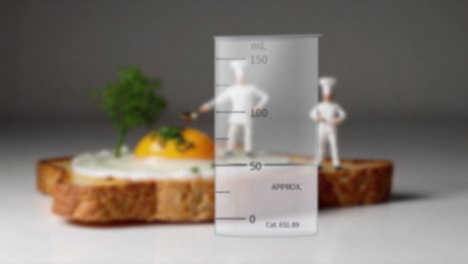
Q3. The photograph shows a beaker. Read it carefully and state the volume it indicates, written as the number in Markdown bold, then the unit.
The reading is **50** mL
